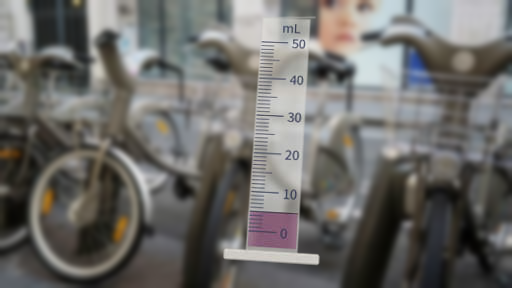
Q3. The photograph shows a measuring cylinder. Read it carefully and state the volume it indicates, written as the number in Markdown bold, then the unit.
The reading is **5** mL
